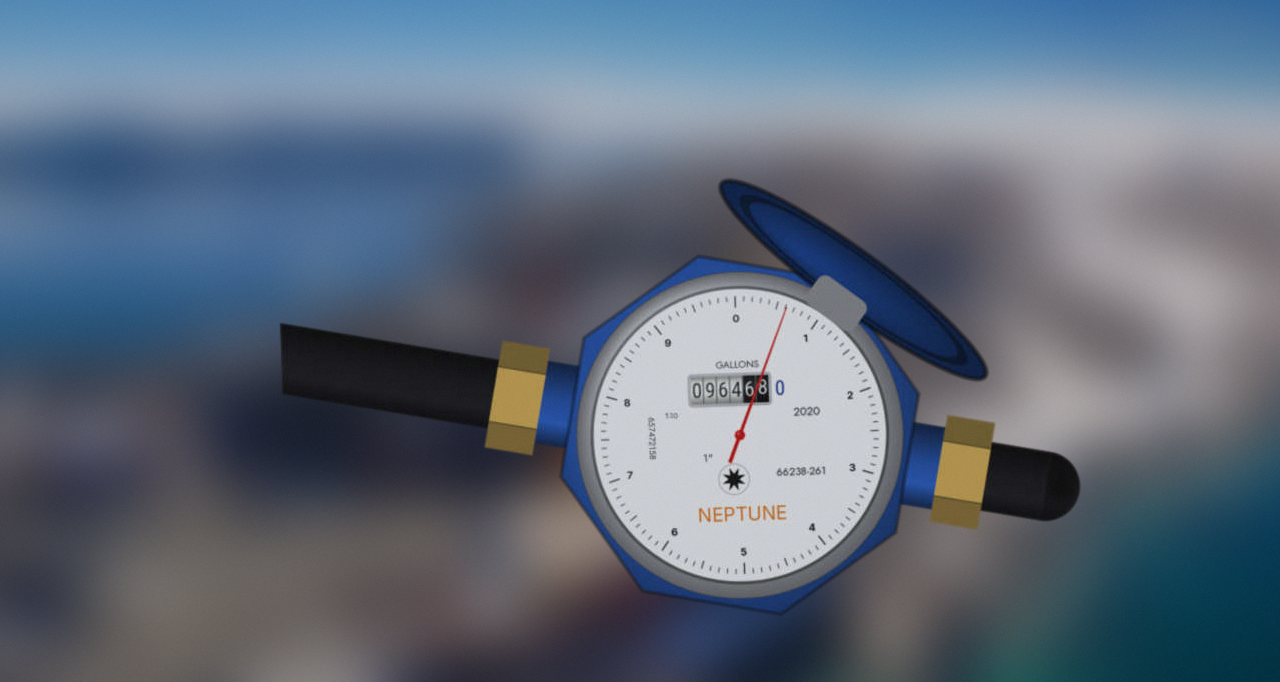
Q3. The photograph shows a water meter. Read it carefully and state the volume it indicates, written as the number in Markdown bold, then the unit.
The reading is **964680.6** gal
